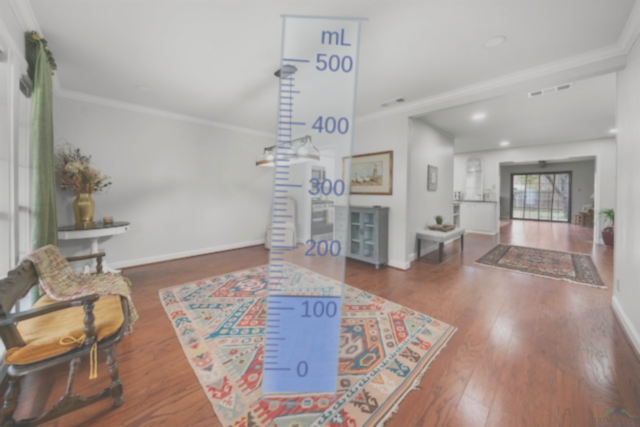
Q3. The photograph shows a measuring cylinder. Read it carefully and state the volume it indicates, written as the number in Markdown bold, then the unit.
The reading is **120** mL
